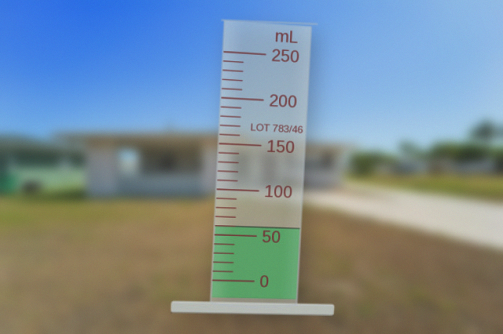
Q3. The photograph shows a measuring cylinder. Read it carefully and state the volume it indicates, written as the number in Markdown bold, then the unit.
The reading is **60** mL
